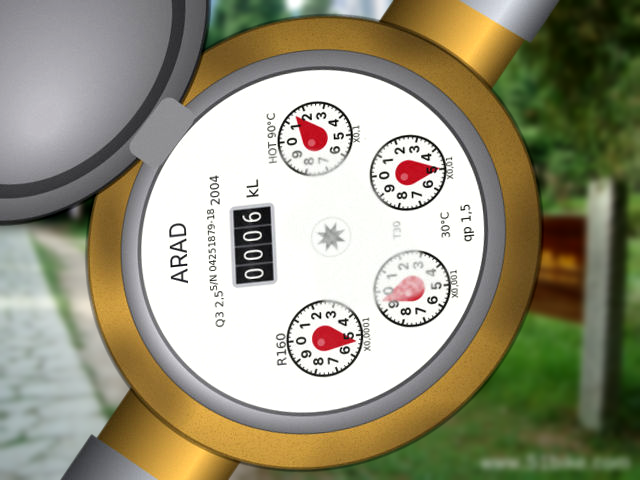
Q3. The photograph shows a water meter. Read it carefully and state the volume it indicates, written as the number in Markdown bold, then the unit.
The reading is **6.1495** kL
